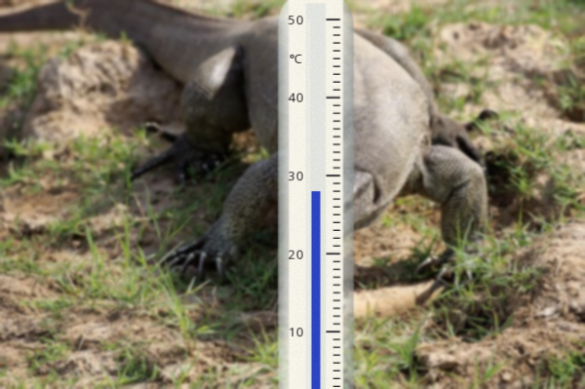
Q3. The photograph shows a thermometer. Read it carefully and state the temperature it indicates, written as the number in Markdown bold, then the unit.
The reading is **28** °C
